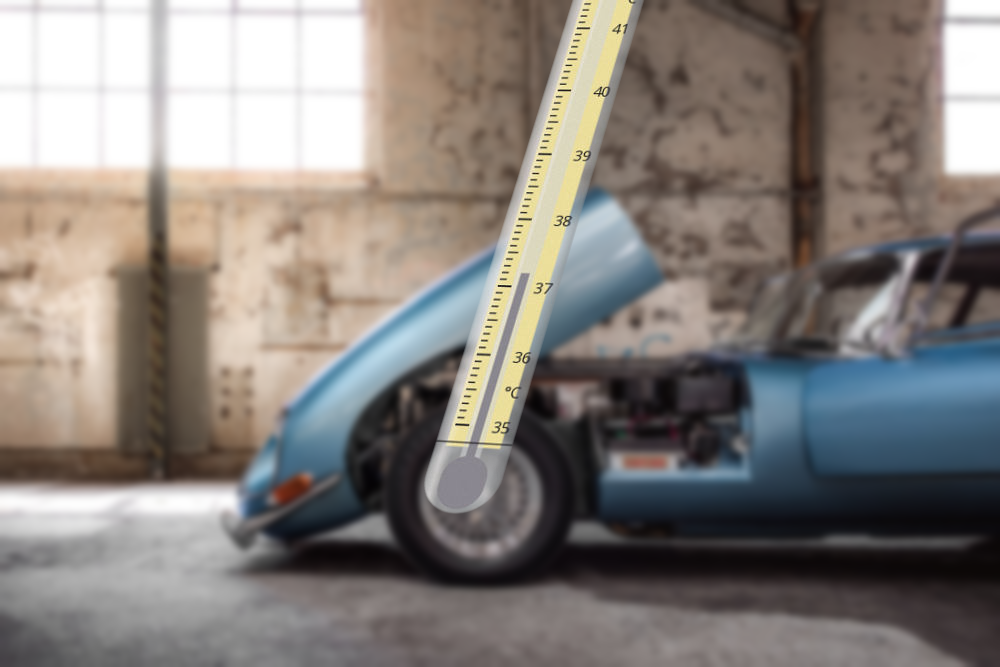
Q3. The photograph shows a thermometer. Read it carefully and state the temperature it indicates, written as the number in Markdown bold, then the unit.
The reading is **37.2** °C
